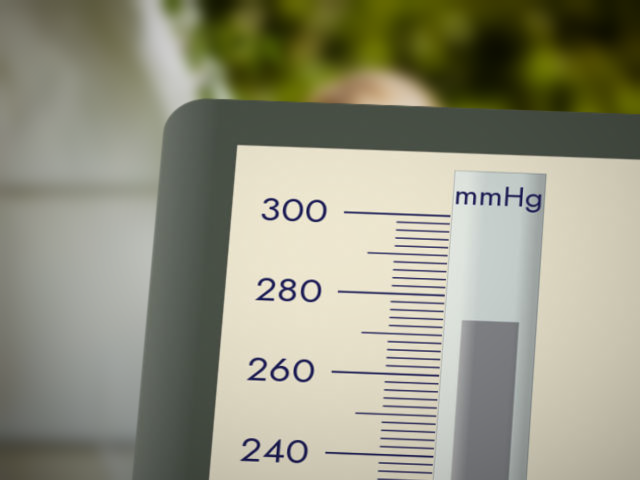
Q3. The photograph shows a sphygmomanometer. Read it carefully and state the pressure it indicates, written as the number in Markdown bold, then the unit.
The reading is **274** mmHg
